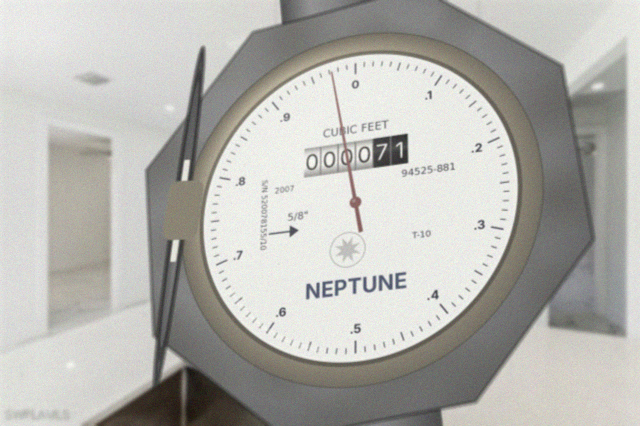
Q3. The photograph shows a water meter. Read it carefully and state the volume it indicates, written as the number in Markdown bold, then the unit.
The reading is **70.97** ft³
